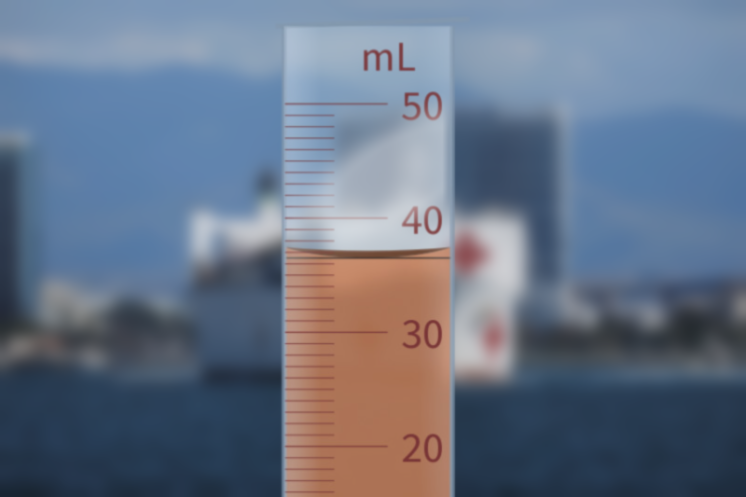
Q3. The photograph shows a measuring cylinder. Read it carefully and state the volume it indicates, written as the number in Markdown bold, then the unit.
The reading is **36.5** mL
